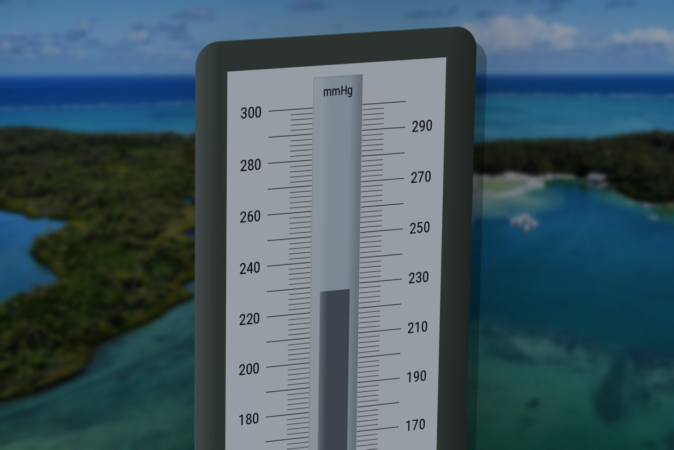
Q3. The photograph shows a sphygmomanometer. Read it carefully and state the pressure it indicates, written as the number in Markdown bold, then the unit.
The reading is **228** mmHg
